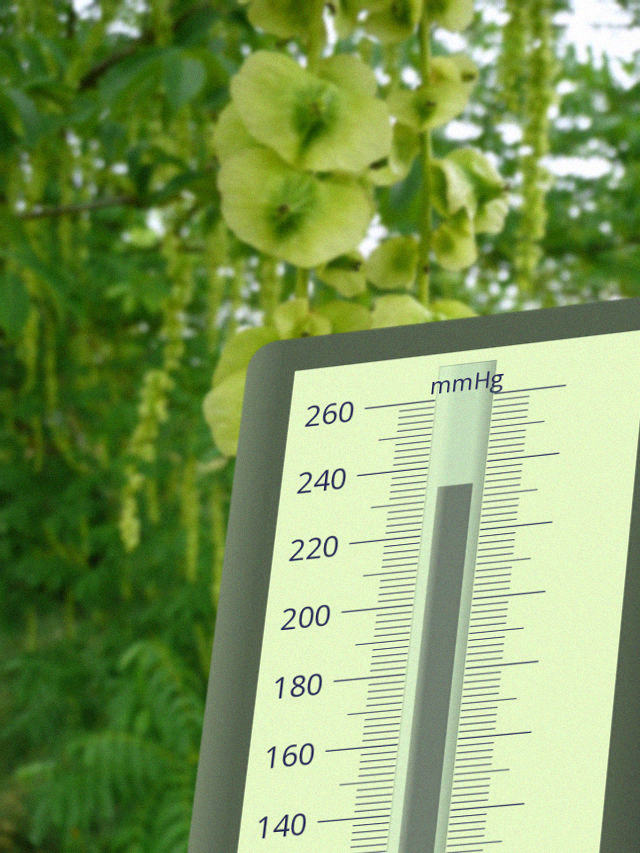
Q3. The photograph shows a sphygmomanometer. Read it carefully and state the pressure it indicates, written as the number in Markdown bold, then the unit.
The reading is **234** mmHg
